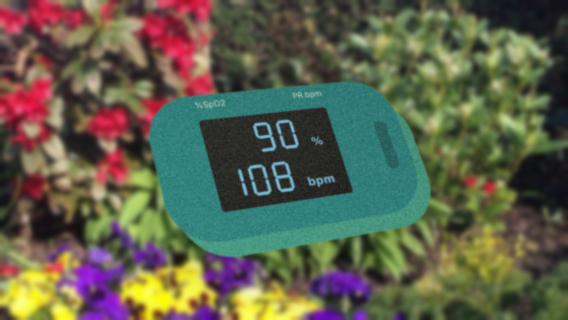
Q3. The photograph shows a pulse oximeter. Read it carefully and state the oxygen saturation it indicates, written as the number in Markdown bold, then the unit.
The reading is **90** %
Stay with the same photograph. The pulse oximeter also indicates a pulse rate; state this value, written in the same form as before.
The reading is **108** bpm
